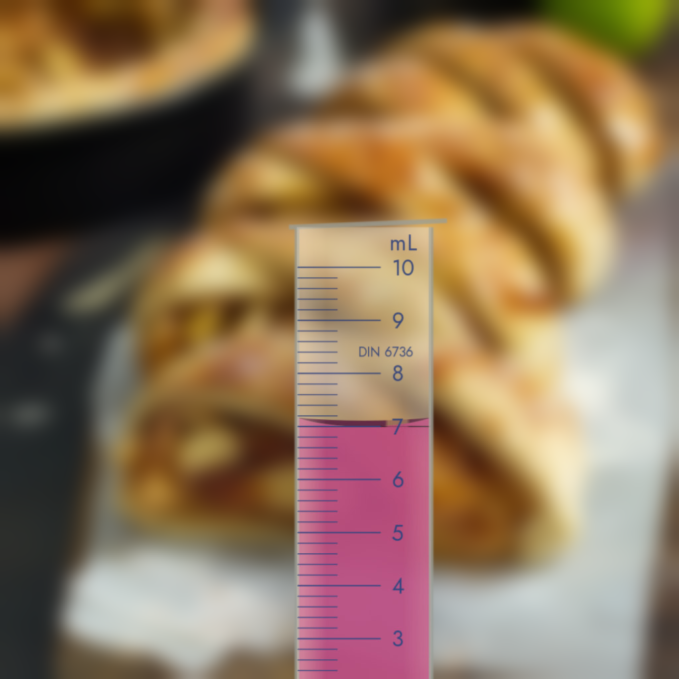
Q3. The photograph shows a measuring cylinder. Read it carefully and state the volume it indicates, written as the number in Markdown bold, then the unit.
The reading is **7** mL
